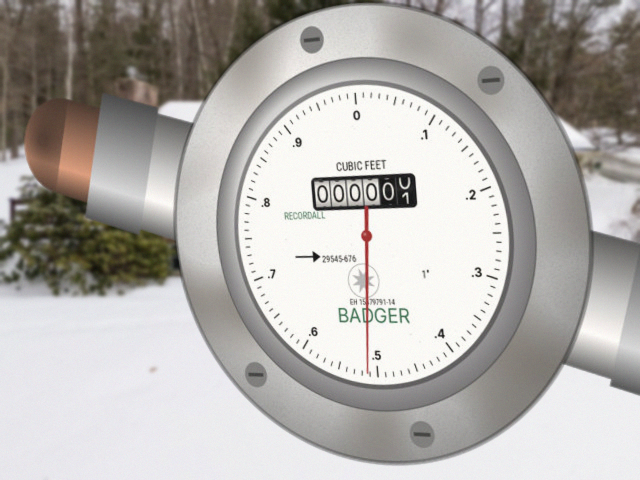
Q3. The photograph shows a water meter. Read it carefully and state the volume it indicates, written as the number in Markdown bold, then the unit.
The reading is **0.51** ft³
